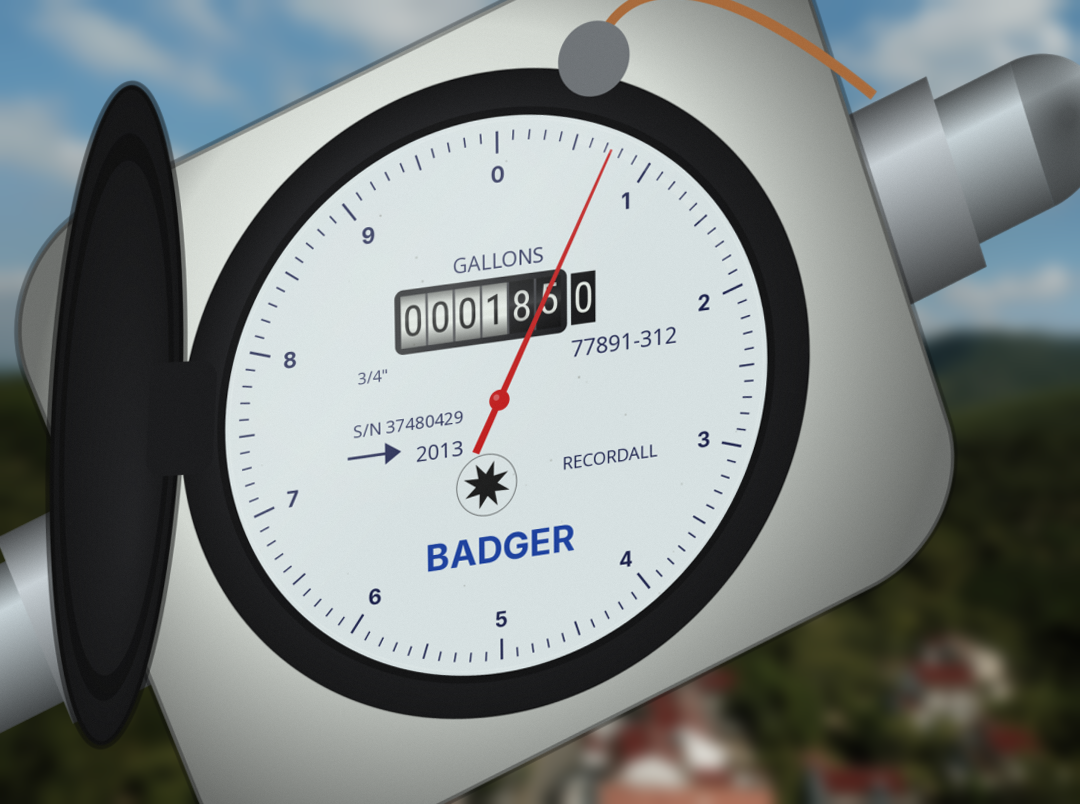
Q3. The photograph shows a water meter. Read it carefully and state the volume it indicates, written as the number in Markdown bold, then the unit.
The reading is **1850.7** gal
